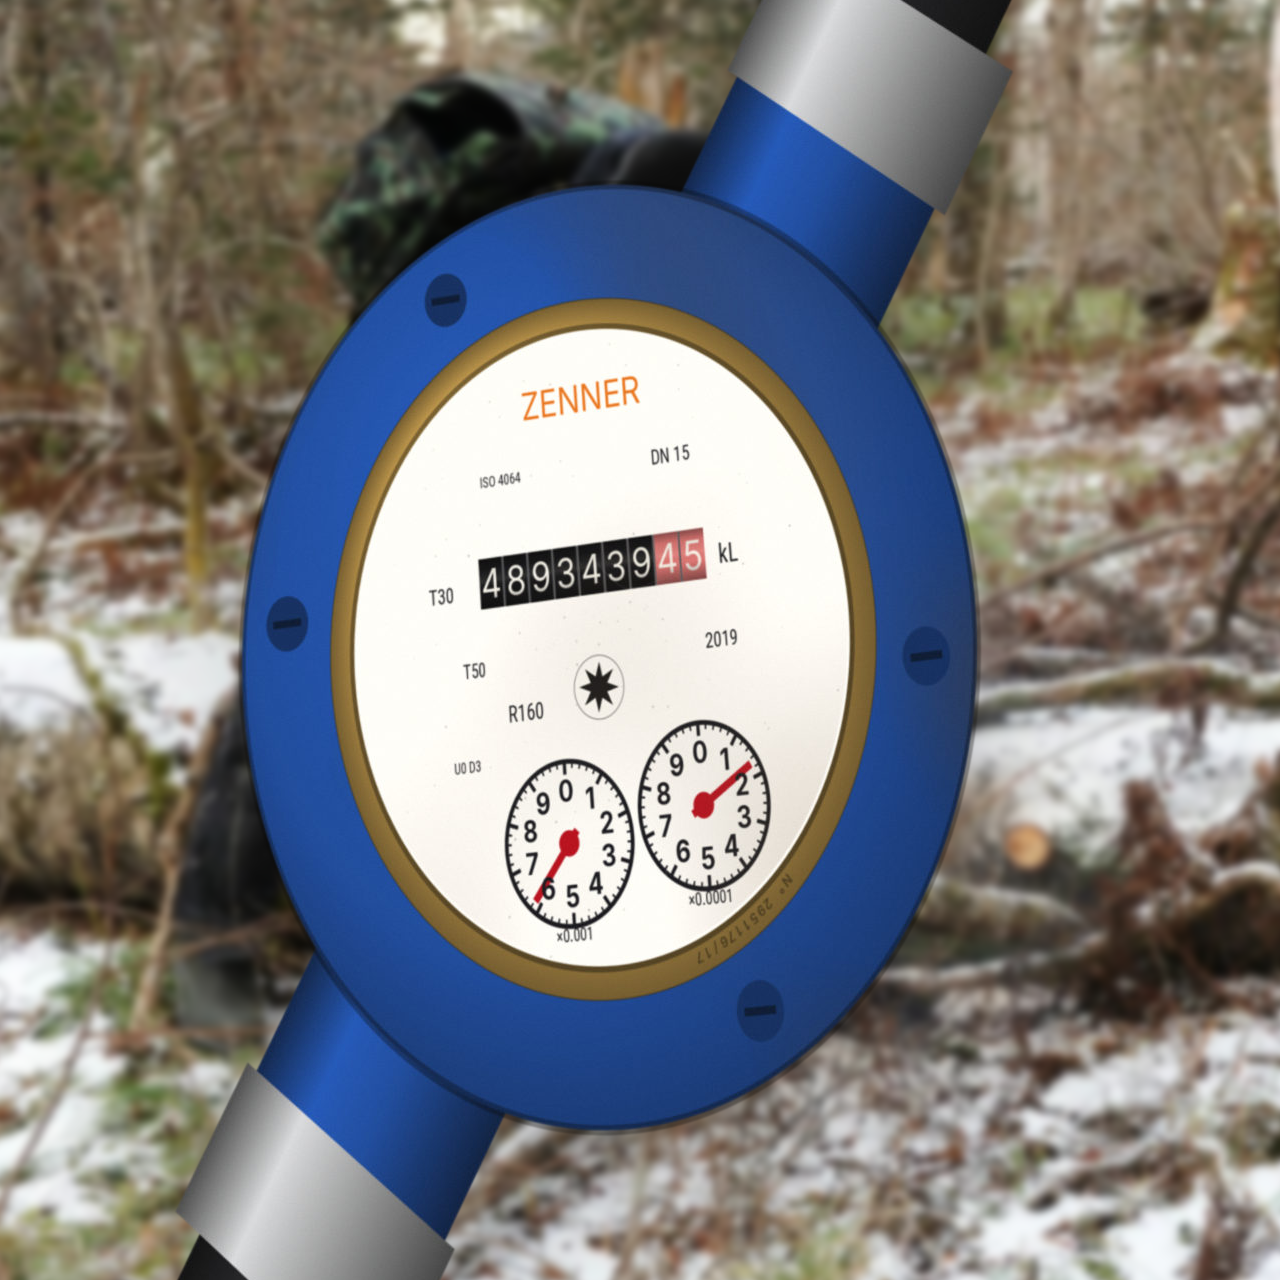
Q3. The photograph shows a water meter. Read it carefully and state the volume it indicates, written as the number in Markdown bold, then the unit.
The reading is **4893439.4561** kL
